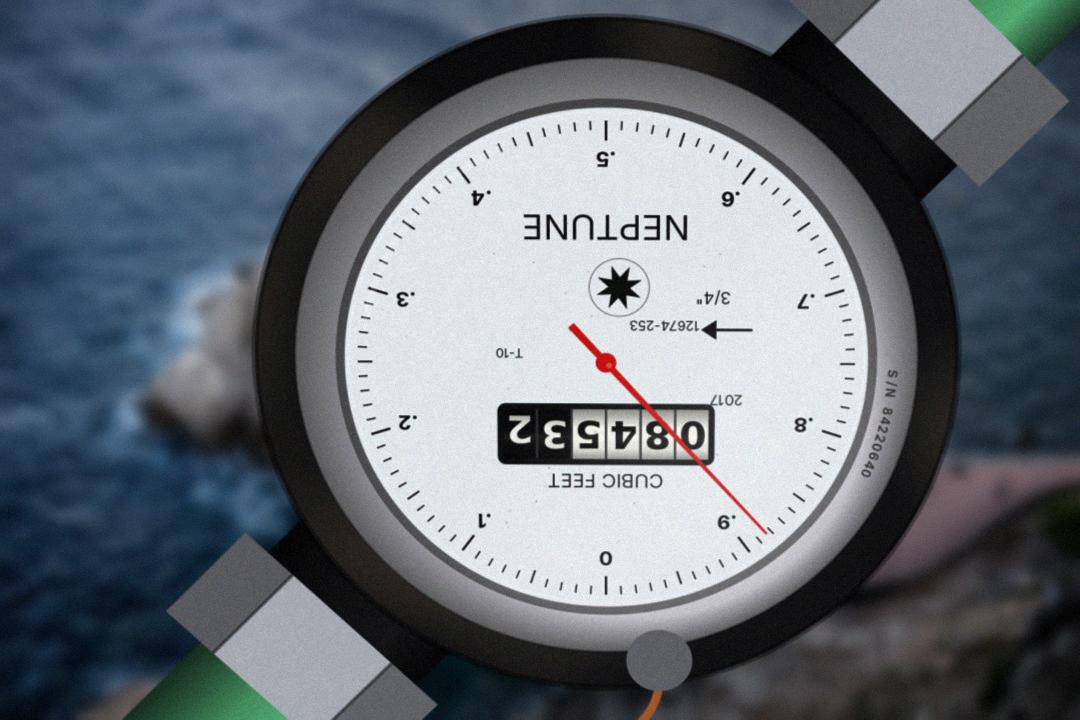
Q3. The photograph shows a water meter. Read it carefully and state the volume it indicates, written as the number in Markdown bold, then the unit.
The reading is **84531.88** ft³
